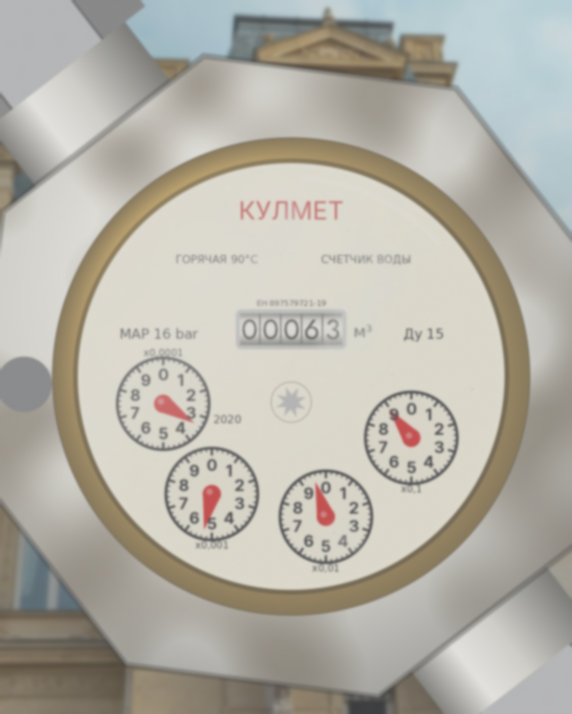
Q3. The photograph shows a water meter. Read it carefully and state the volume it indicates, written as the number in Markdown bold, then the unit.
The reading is **63.8953** m³
